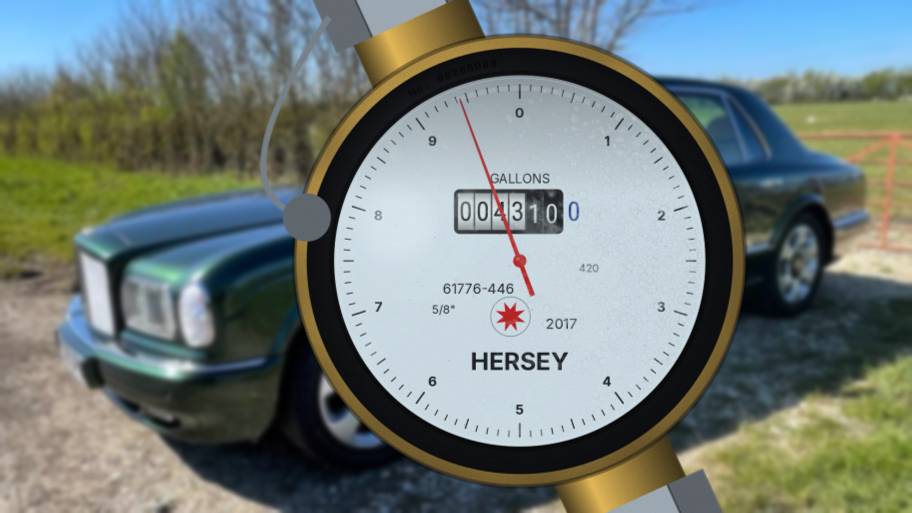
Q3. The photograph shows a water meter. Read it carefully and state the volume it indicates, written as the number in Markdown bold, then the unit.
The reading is **43099.4** gal
